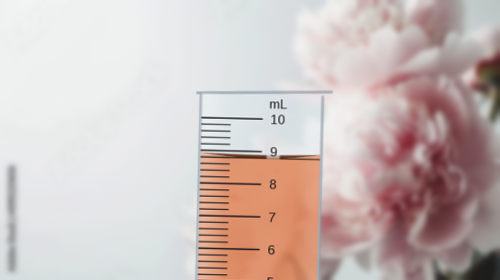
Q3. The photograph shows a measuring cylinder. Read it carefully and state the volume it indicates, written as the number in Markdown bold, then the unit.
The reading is **8.8** mL
